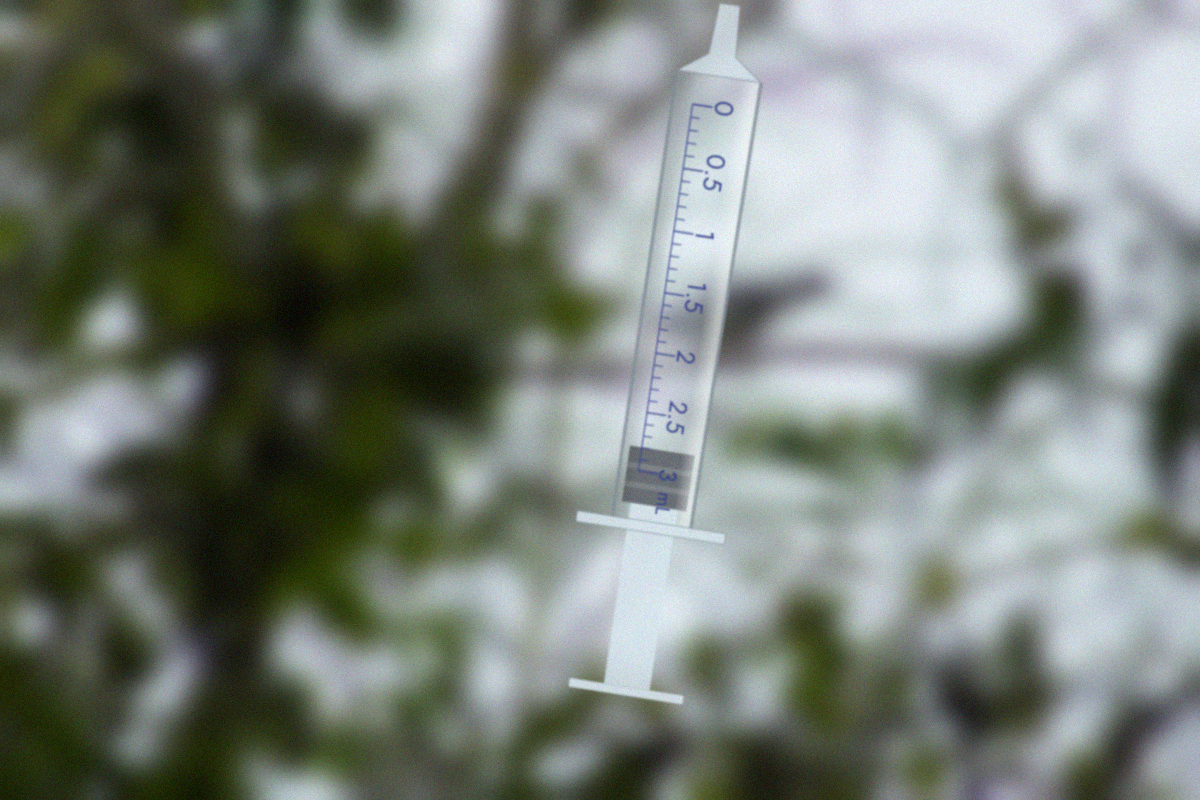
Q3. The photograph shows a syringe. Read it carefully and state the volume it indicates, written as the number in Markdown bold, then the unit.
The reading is **2.8** mL
